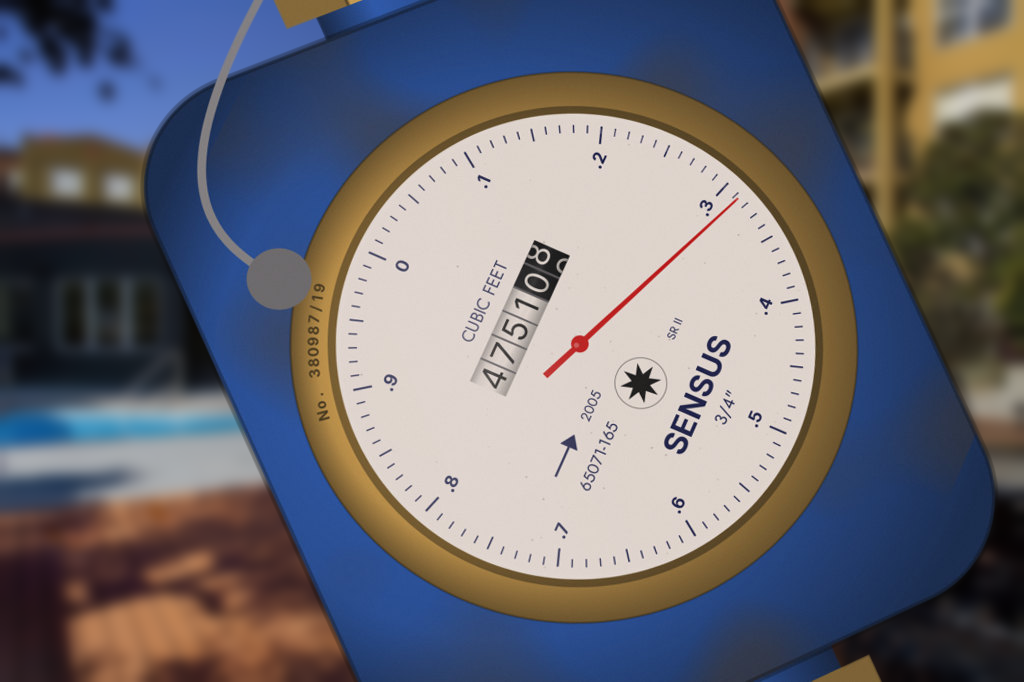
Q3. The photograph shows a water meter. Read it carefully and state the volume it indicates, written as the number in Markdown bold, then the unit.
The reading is **475108.31** ft³
